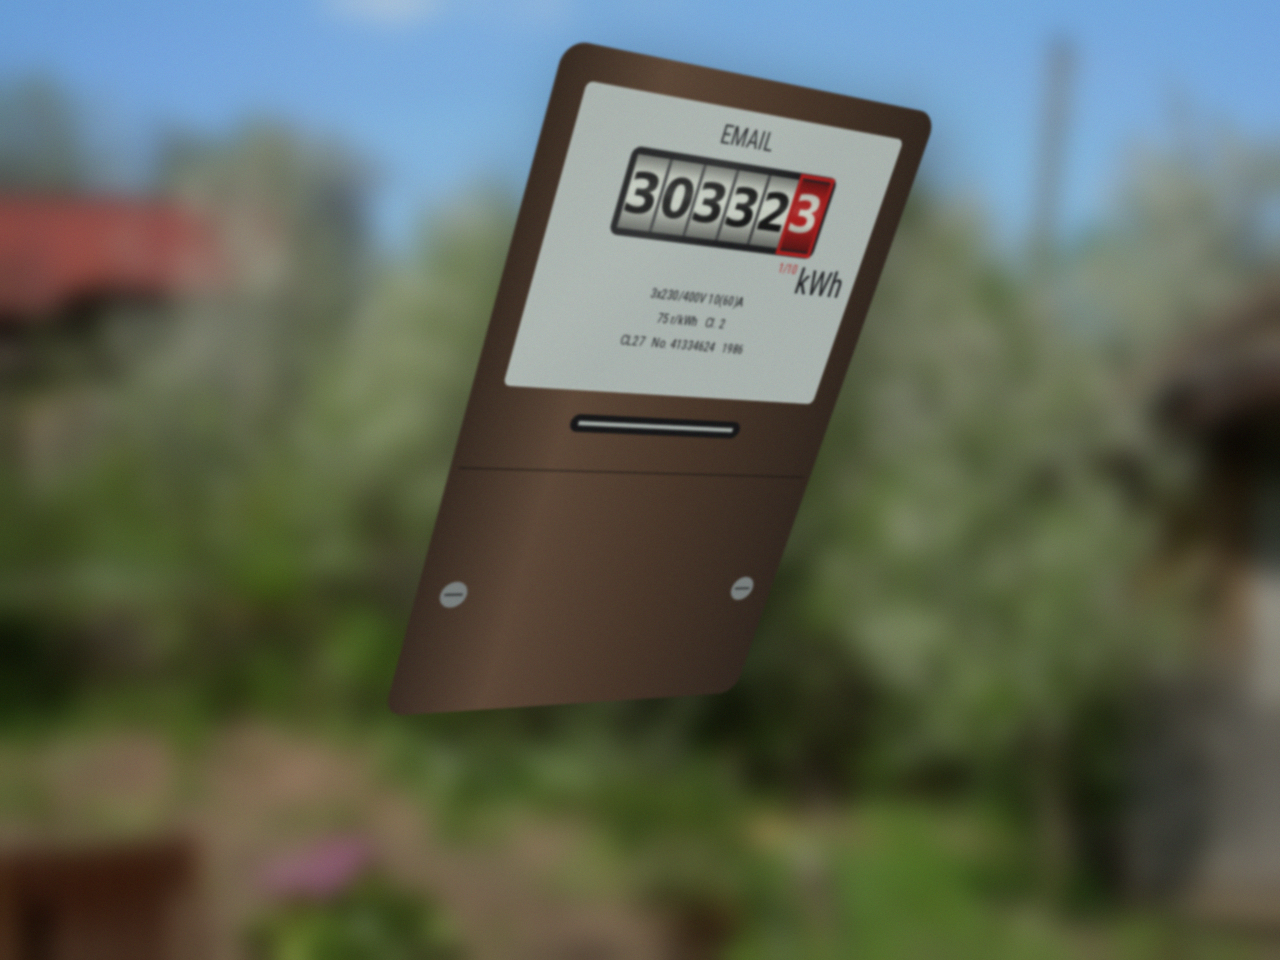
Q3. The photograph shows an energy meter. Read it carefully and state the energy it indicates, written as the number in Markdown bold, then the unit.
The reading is **30332.3** kWh
